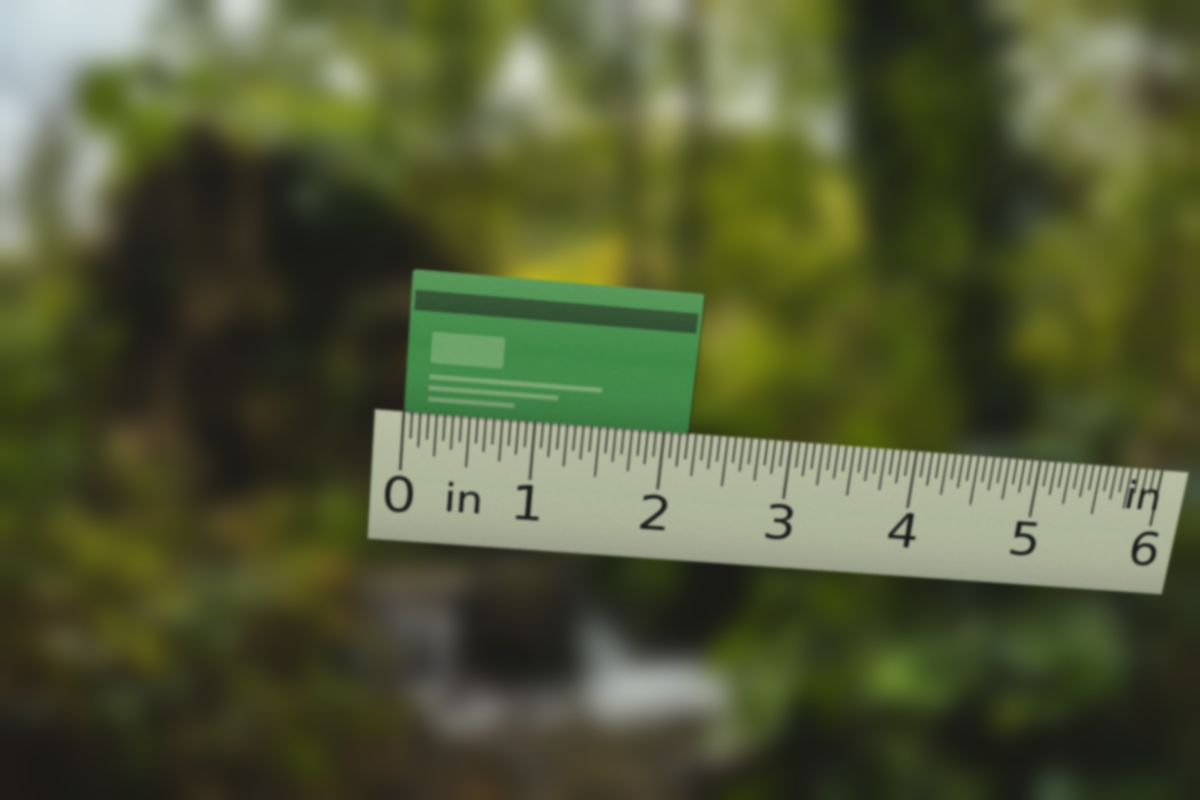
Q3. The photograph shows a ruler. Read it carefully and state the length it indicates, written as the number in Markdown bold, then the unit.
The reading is **2.1875** in
